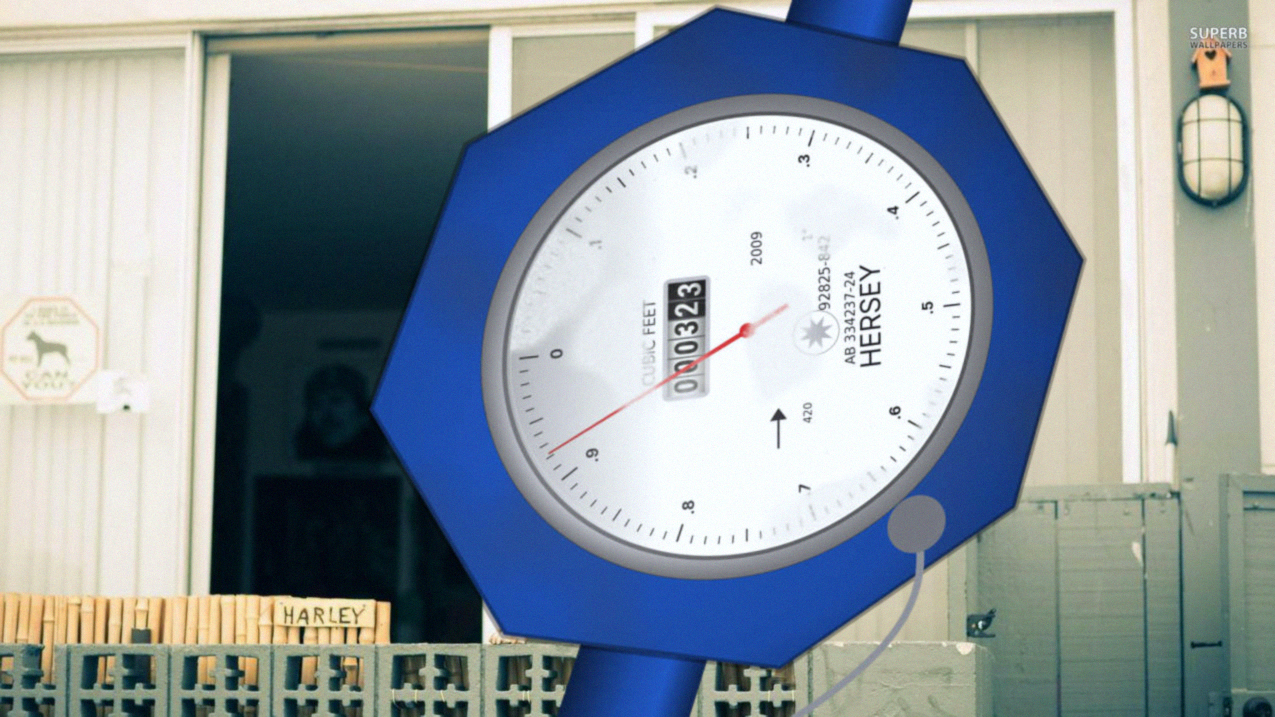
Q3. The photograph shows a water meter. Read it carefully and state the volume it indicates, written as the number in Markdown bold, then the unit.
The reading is **322.92** ft³
